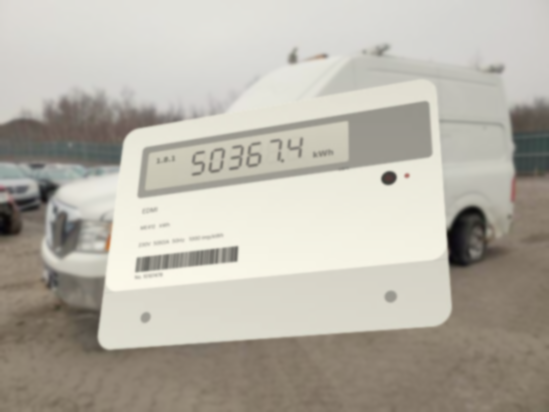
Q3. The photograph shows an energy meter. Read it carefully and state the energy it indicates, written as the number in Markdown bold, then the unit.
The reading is **50367.4** kWh
